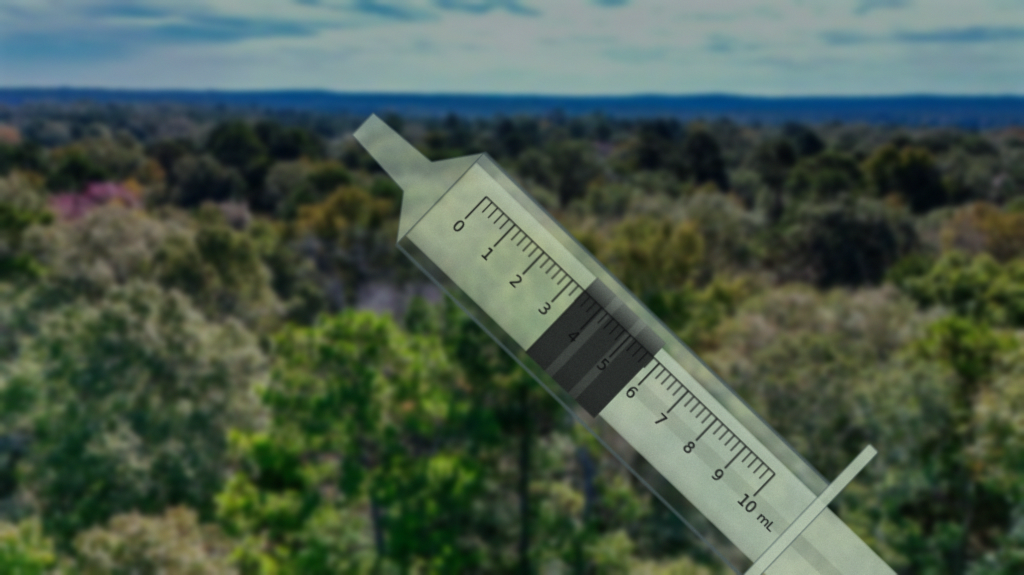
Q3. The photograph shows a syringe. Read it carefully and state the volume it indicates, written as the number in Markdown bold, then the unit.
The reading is **3.4** mL
